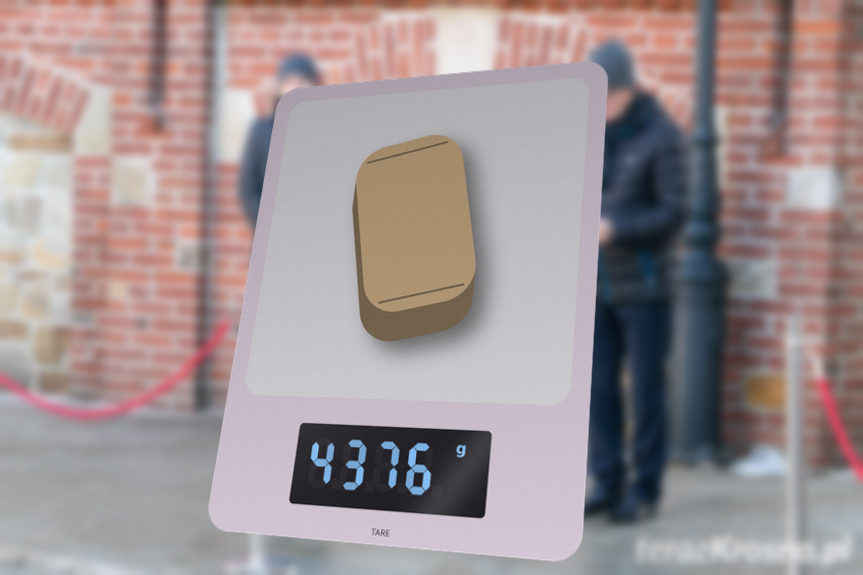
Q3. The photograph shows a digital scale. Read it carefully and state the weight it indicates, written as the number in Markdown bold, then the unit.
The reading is **4376** g
